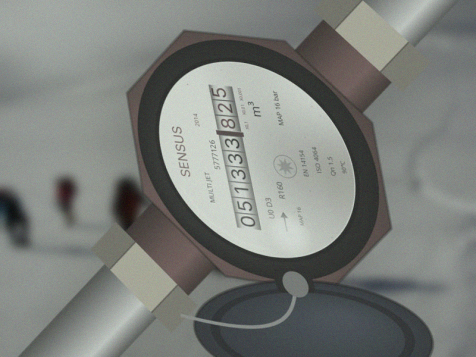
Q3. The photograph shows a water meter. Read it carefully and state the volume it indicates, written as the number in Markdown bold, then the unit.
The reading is **51333.825** m³
